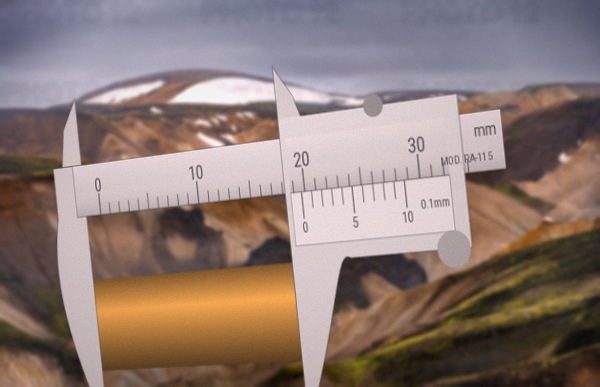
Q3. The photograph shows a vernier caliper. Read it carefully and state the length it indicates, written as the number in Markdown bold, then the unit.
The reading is **19.7** mm
